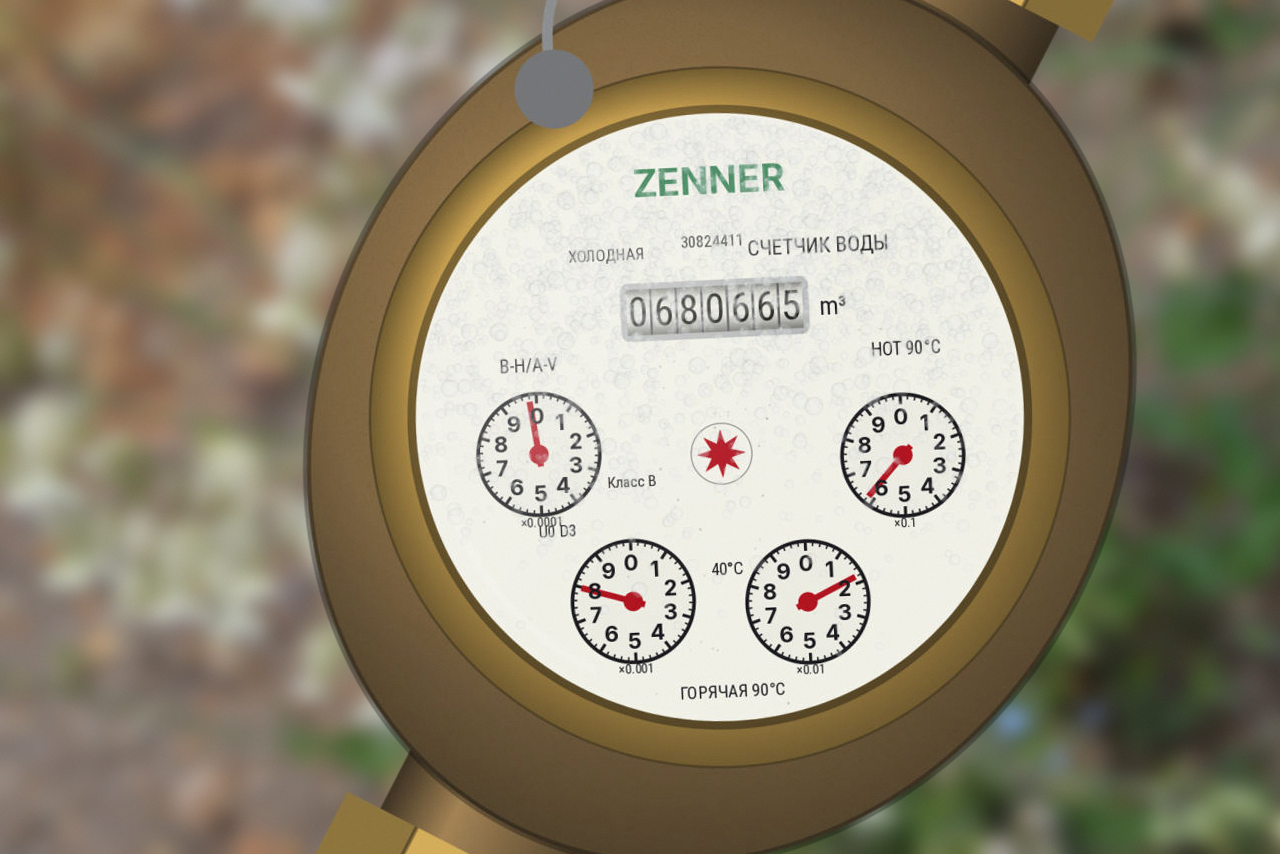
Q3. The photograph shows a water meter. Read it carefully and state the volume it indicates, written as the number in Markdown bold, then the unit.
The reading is **680665.6179** m³
